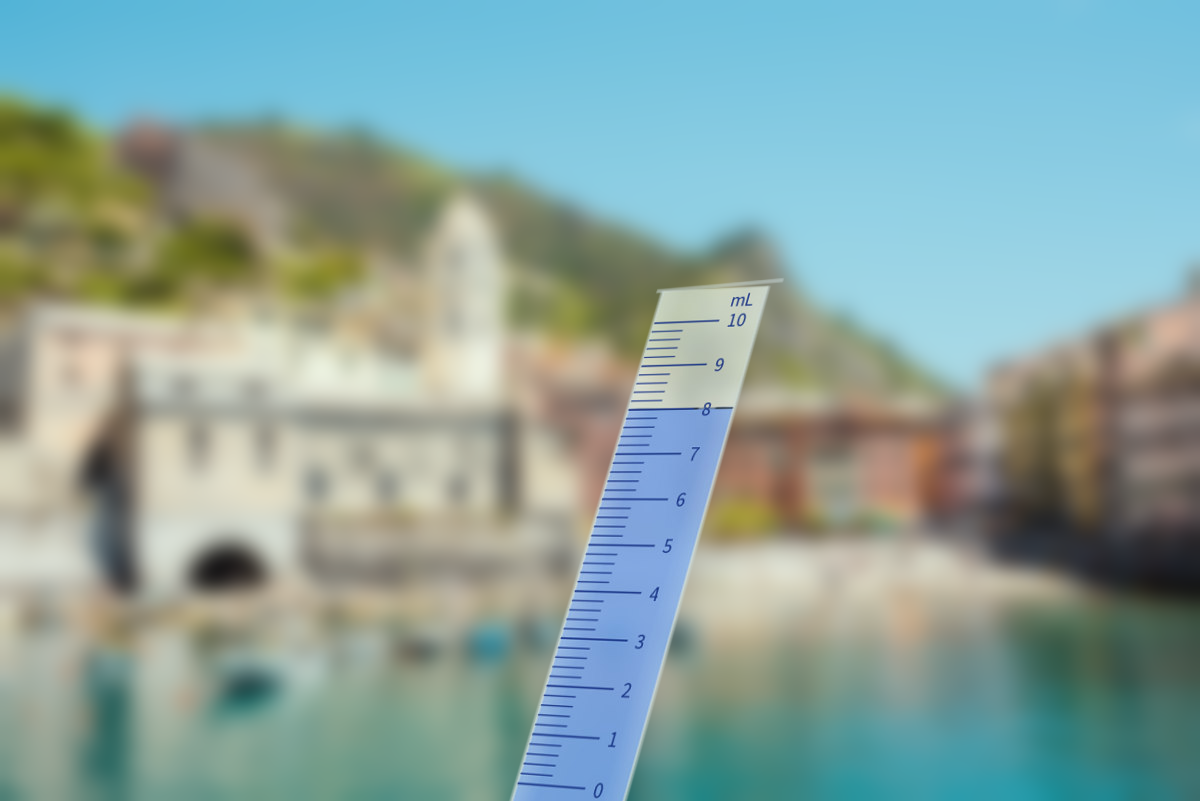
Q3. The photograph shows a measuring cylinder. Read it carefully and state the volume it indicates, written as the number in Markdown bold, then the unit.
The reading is **8** mL
